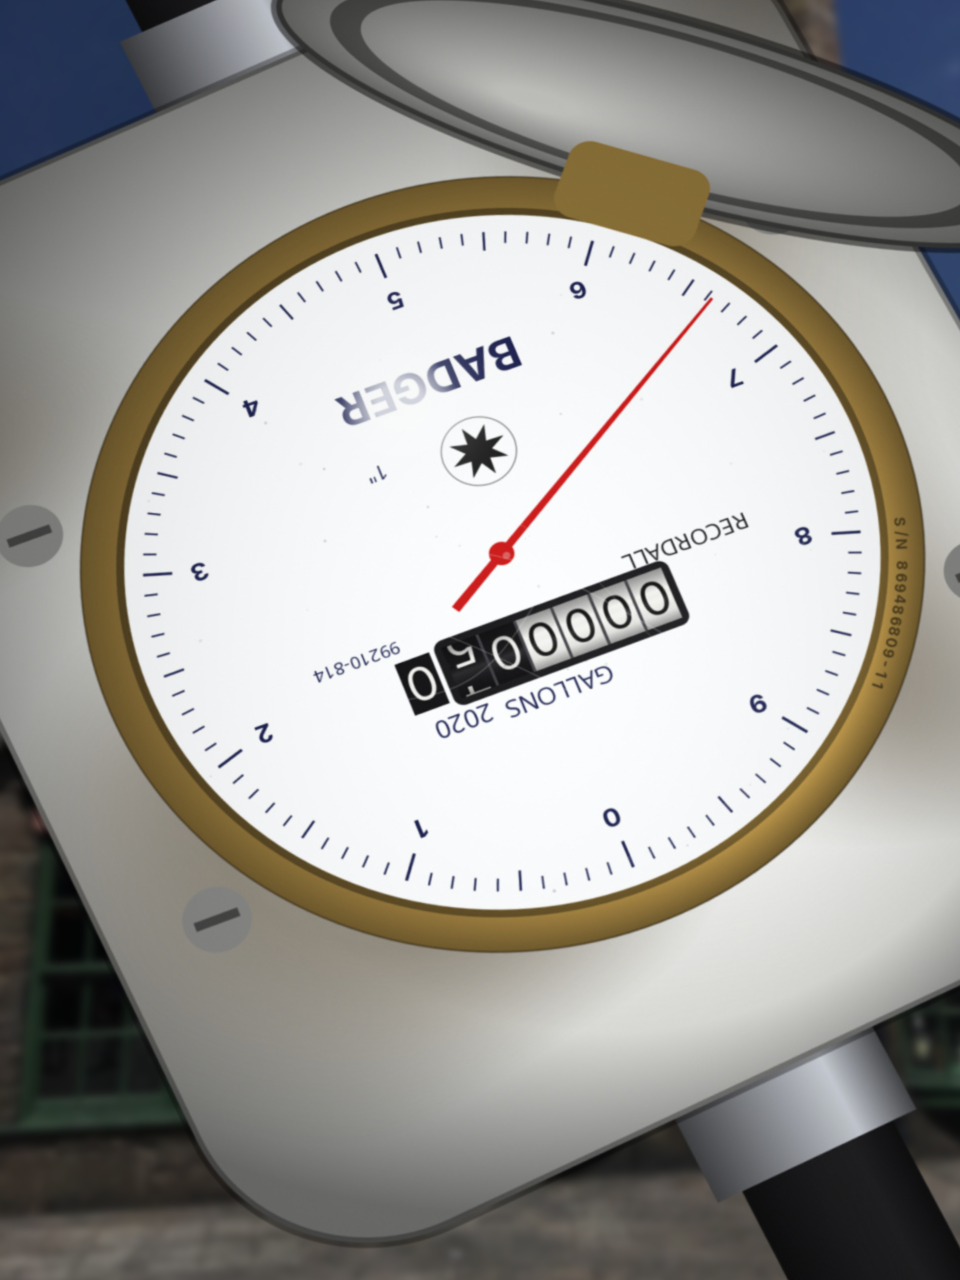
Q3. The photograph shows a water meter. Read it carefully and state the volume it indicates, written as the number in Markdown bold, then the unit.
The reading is **46.6** gal
